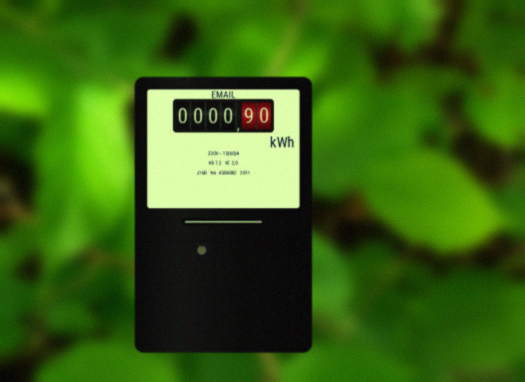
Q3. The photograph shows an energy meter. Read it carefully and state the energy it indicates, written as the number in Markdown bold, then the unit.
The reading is **0.90** kWh
